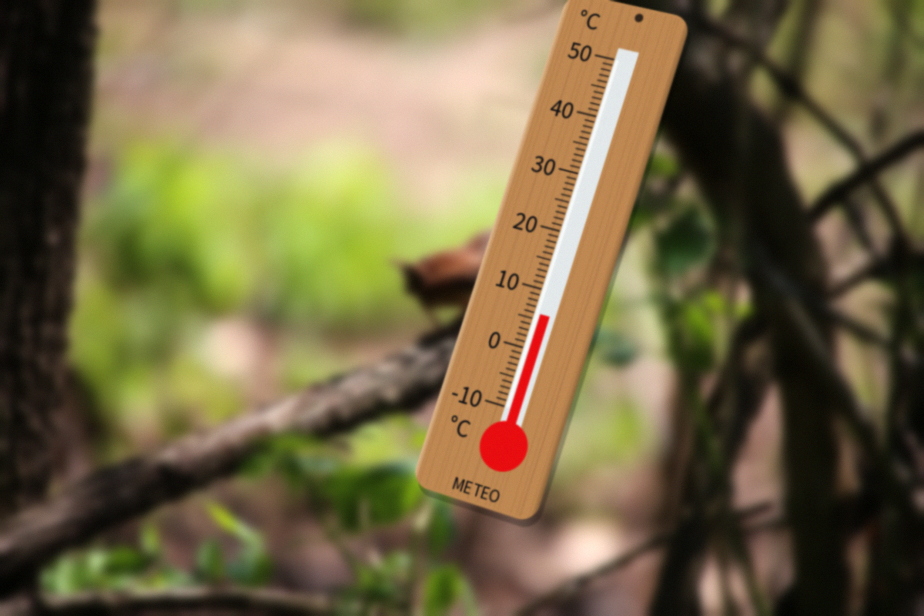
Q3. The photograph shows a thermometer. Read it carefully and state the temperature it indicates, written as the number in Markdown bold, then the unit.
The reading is **6** °C
